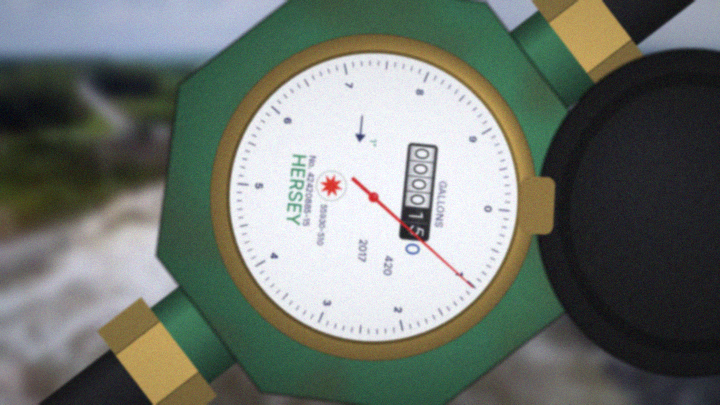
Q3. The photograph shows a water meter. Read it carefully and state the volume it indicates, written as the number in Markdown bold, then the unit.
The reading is **151.0** gal
